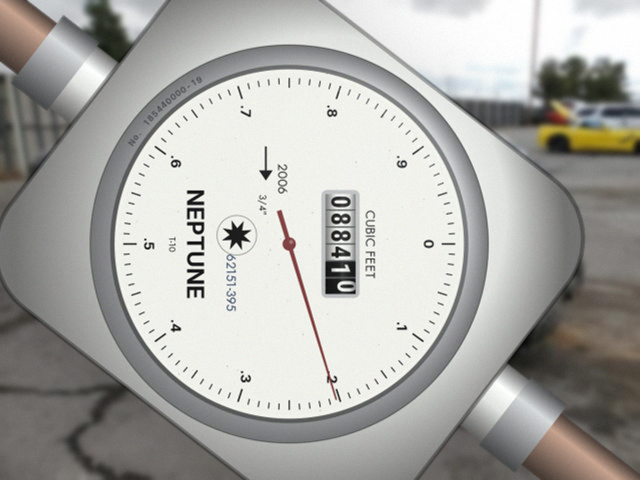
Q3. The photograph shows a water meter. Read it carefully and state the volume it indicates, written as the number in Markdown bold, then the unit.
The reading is **88410.20** ft³
